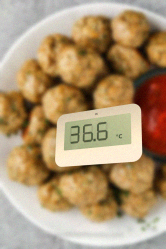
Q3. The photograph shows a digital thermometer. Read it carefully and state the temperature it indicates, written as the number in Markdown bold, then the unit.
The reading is **36.6** °C
